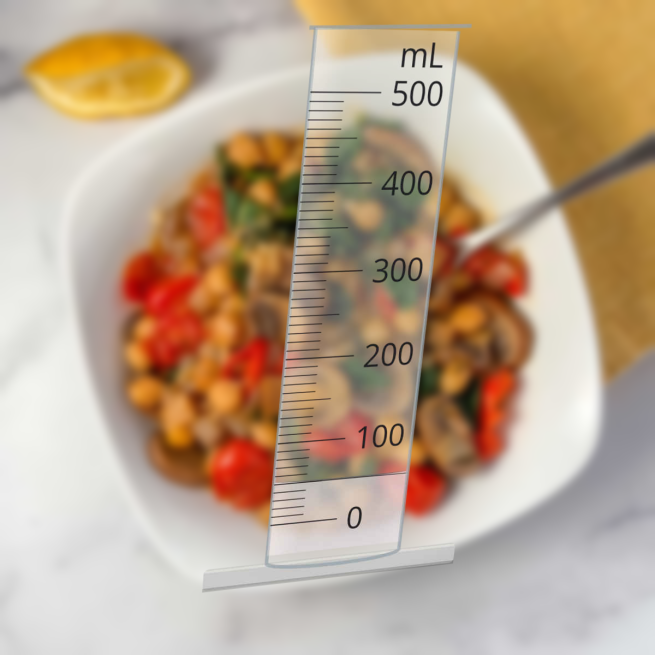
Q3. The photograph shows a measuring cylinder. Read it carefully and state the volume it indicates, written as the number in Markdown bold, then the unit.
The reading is **50** mL
